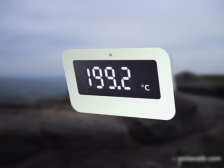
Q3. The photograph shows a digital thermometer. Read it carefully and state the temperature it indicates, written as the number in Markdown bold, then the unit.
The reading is **199.2** °C
